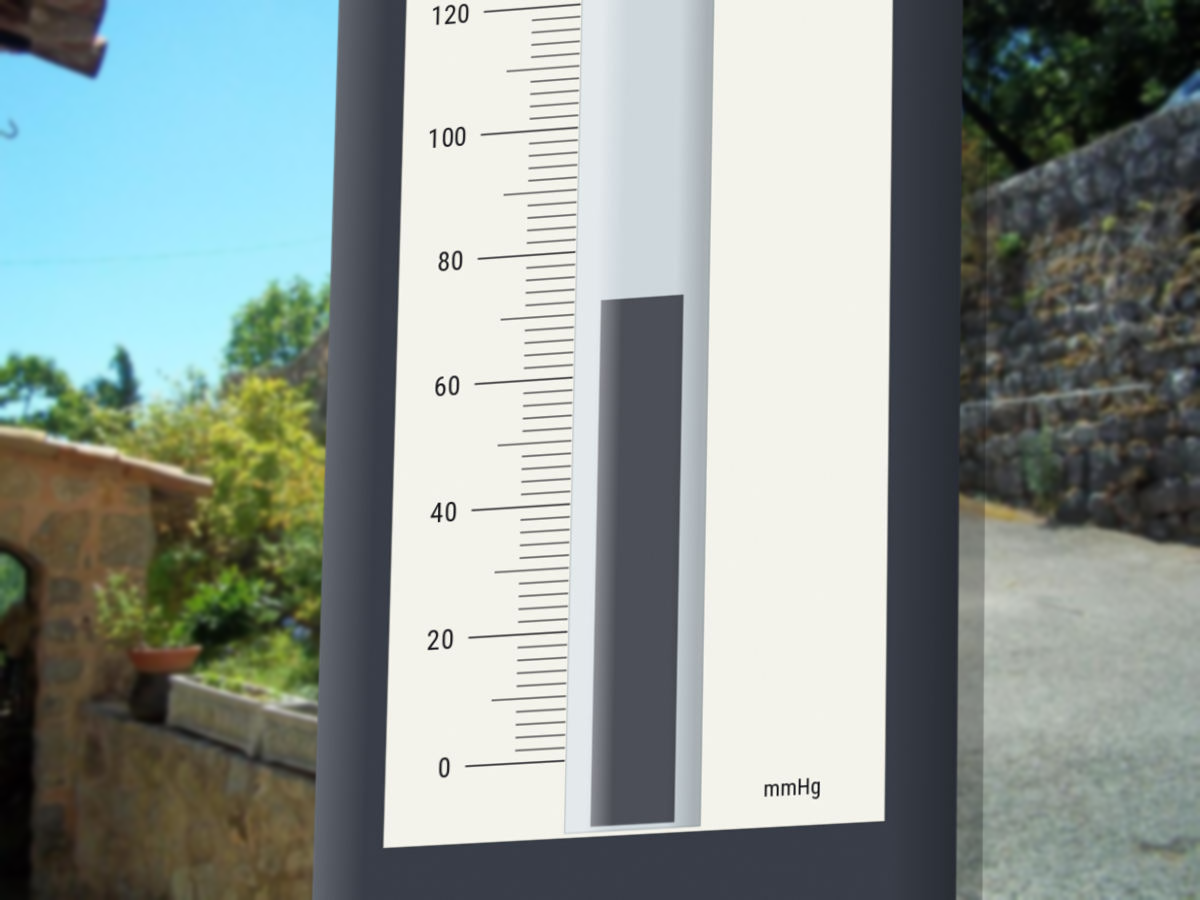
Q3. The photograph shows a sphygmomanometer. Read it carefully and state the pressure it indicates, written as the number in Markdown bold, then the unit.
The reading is **72** mmHg
